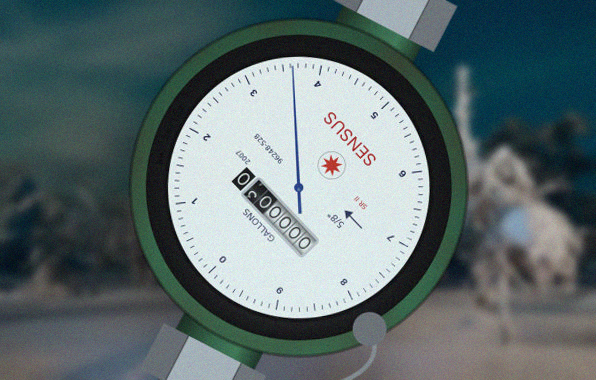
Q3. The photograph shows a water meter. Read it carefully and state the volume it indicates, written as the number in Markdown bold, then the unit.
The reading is **33.6** gal
